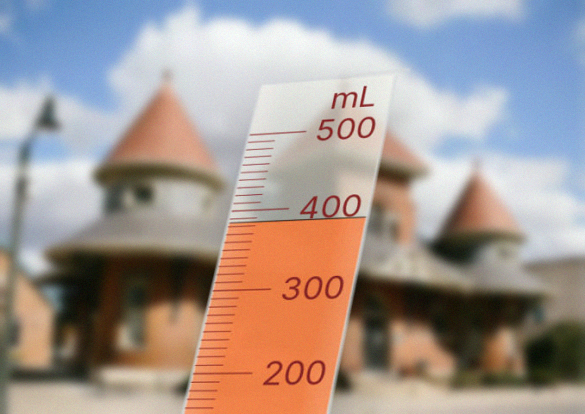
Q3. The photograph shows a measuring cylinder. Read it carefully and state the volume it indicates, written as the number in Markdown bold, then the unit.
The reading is **385** mL
